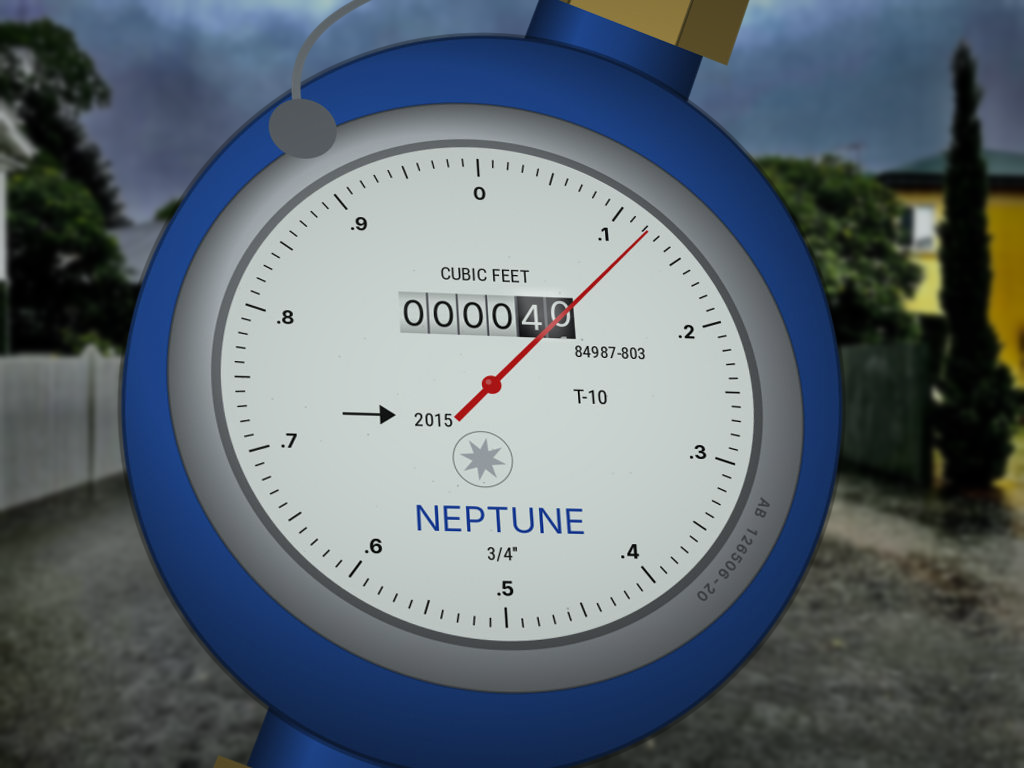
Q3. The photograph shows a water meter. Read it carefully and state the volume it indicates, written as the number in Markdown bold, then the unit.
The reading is **40.12** ft³
